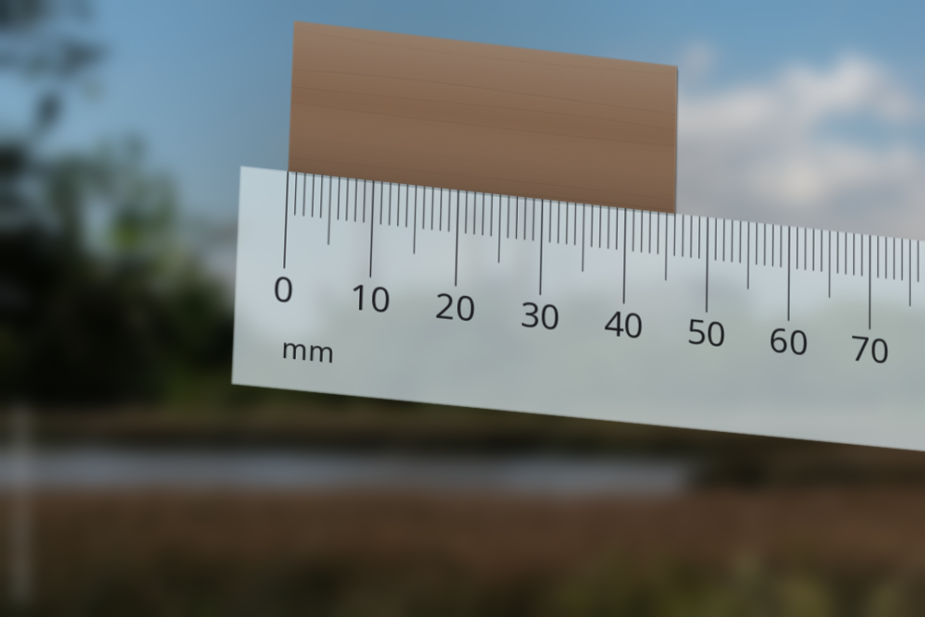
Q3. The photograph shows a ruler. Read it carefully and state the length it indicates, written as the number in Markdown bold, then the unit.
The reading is **46** mm
